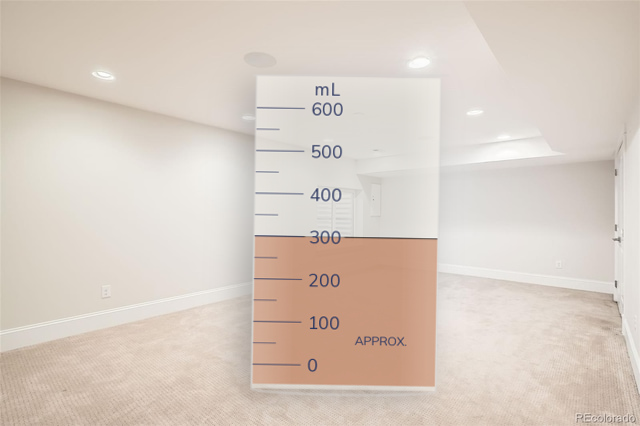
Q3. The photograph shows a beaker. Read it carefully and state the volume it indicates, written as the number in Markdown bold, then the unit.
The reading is **300** mL
